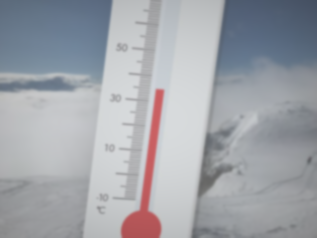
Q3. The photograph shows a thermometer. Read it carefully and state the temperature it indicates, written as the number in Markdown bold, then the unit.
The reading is **35** °C
